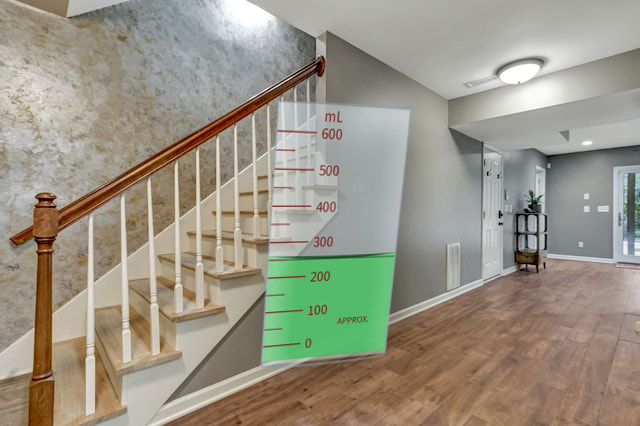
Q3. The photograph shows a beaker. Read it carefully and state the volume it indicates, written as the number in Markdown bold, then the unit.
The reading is **250** mL
